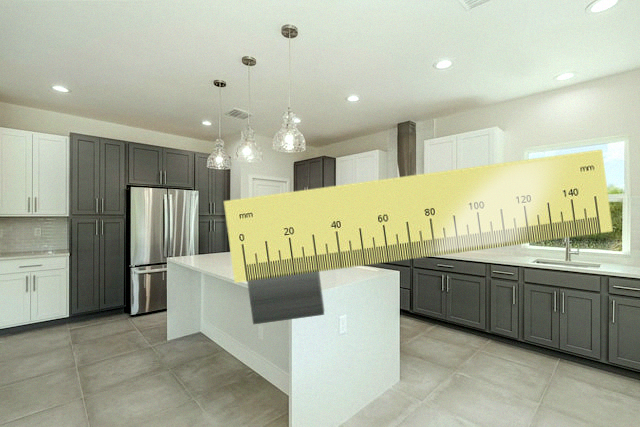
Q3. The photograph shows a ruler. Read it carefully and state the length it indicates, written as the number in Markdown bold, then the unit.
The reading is **30** mm
